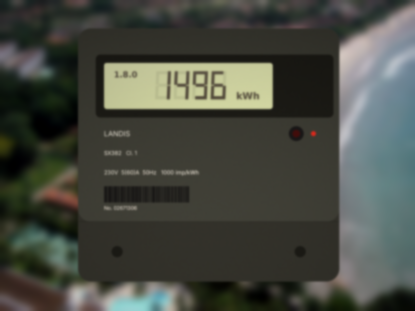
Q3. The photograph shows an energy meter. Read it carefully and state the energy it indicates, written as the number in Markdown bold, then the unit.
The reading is **1496** kWh
